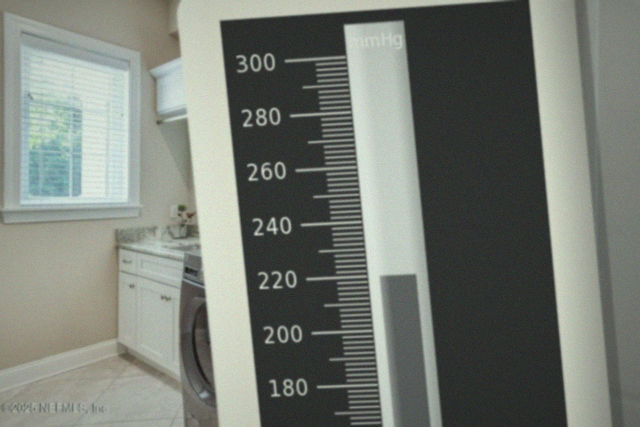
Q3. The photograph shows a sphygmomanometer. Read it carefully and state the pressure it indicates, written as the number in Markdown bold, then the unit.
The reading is **220** mmHg
